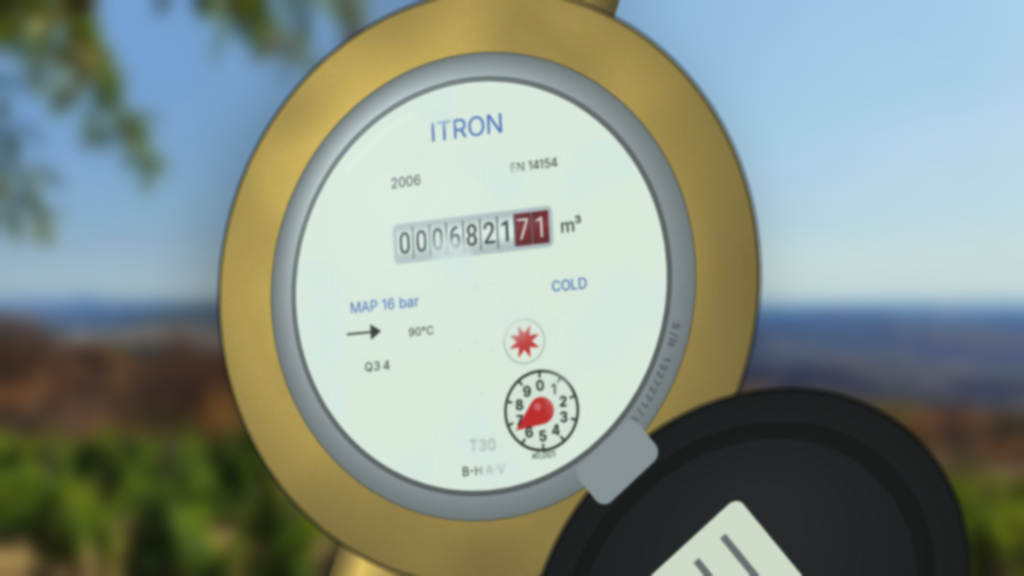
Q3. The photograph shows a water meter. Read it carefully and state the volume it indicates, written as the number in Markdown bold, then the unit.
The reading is **6821.716** m³
